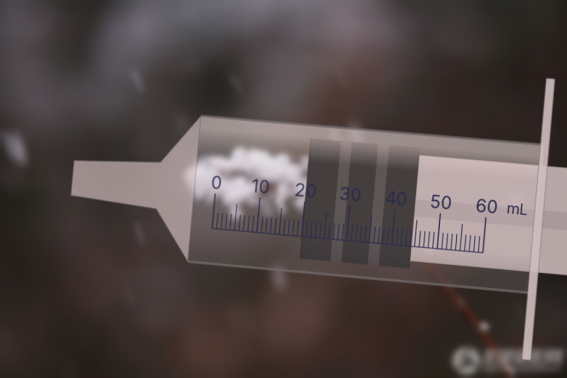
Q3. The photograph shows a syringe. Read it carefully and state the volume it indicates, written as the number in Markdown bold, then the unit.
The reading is **20** mL
